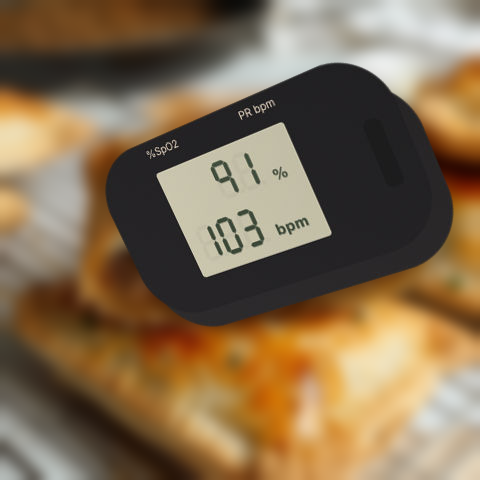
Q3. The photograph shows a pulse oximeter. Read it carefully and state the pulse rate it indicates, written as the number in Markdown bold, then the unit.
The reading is **103** bpm
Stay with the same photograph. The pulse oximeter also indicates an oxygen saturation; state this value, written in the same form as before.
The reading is **91** %
